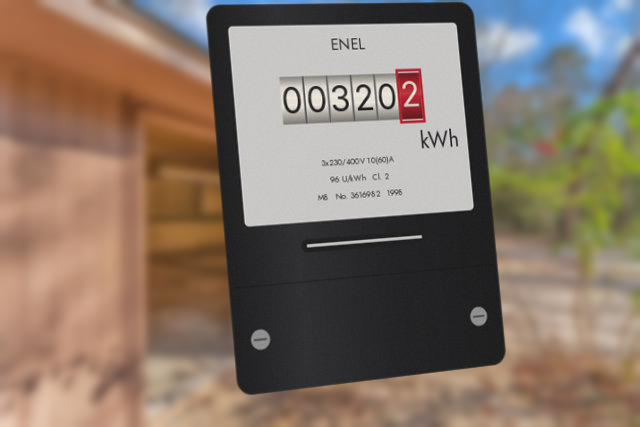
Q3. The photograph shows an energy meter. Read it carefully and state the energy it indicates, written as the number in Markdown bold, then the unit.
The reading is **320.2** kWh
